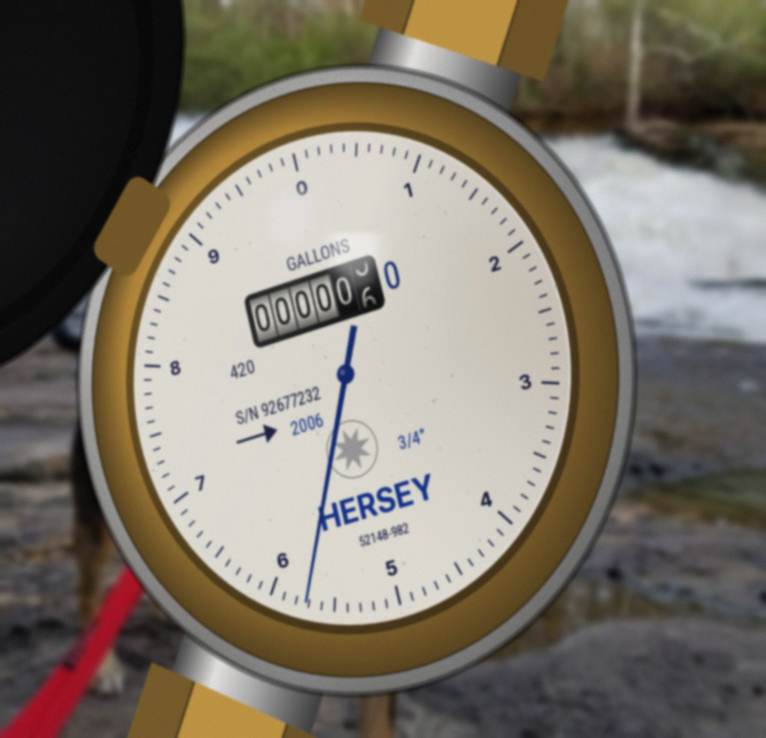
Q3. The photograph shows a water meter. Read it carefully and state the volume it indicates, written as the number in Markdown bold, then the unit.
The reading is **55.7** gal
